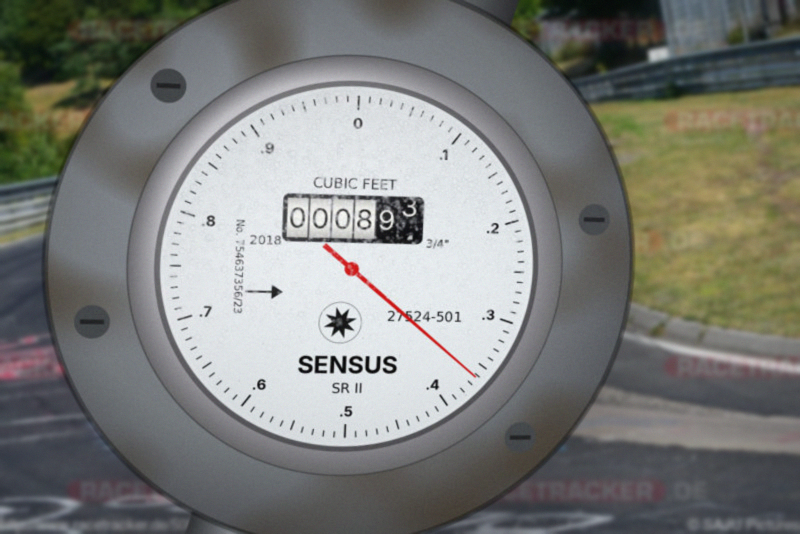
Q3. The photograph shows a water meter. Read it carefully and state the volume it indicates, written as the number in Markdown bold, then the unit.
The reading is **893.36** ft³
